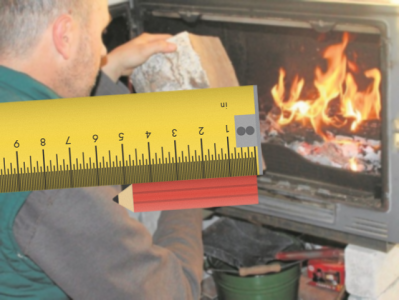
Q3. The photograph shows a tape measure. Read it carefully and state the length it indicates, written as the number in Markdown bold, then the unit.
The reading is **5.5** in
